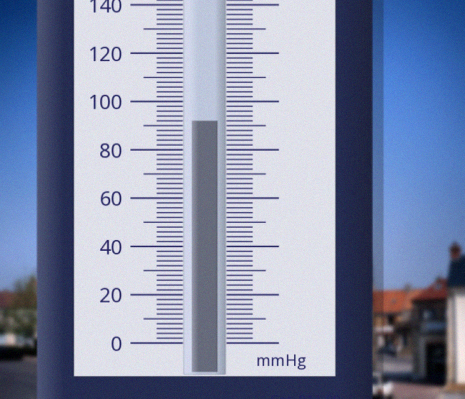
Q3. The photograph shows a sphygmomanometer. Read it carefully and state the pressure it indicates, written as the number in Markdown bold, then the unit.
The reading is **92** mmHg
